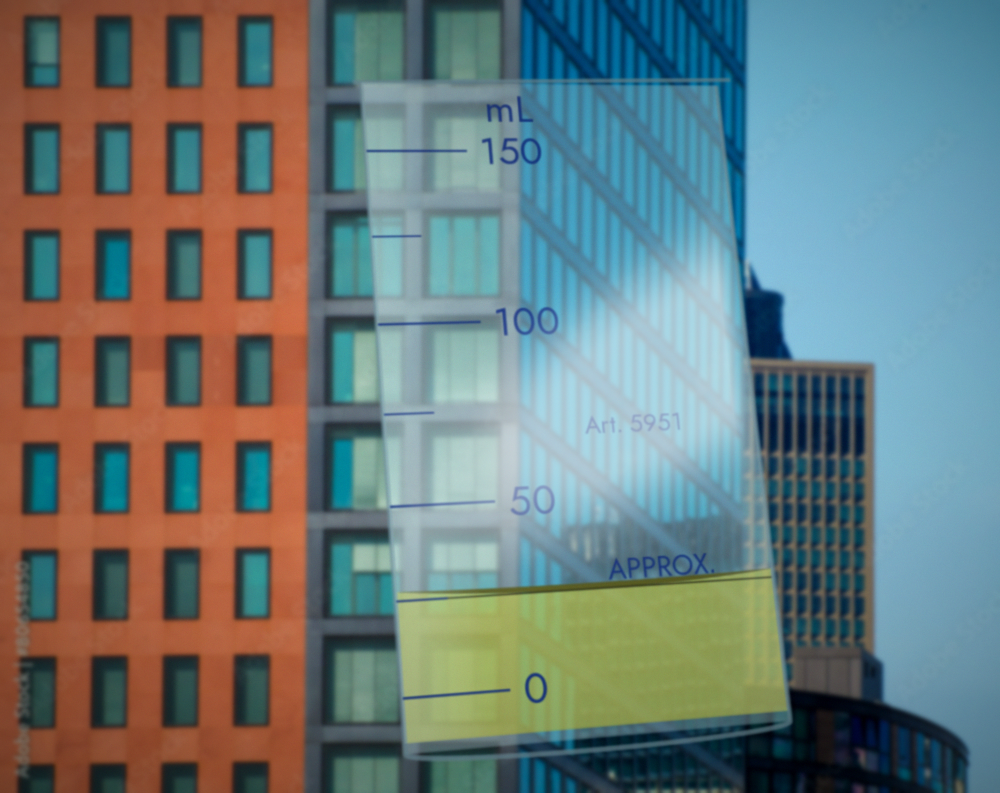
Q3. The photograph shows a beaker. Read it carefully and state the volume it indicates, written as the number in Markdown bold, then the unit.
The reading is **25** mL
